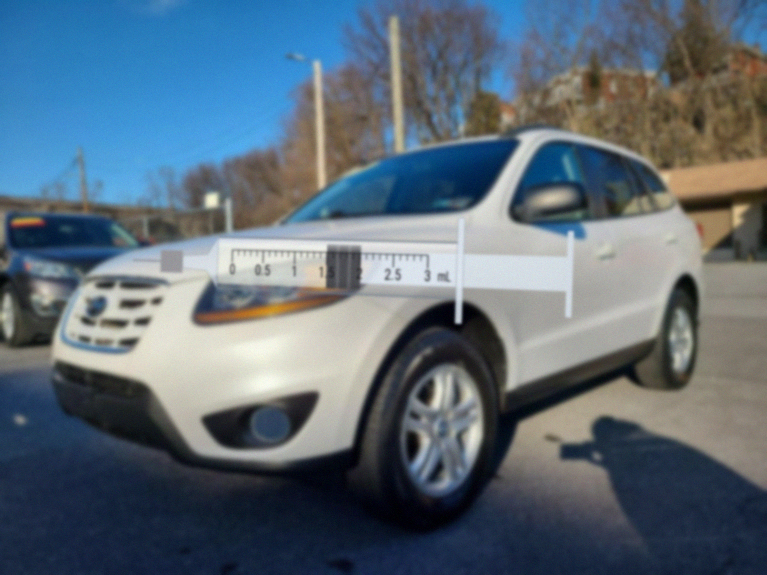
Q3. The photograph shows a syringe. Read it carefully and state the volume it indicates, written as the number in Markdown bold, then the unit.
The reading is **1.5** mL
